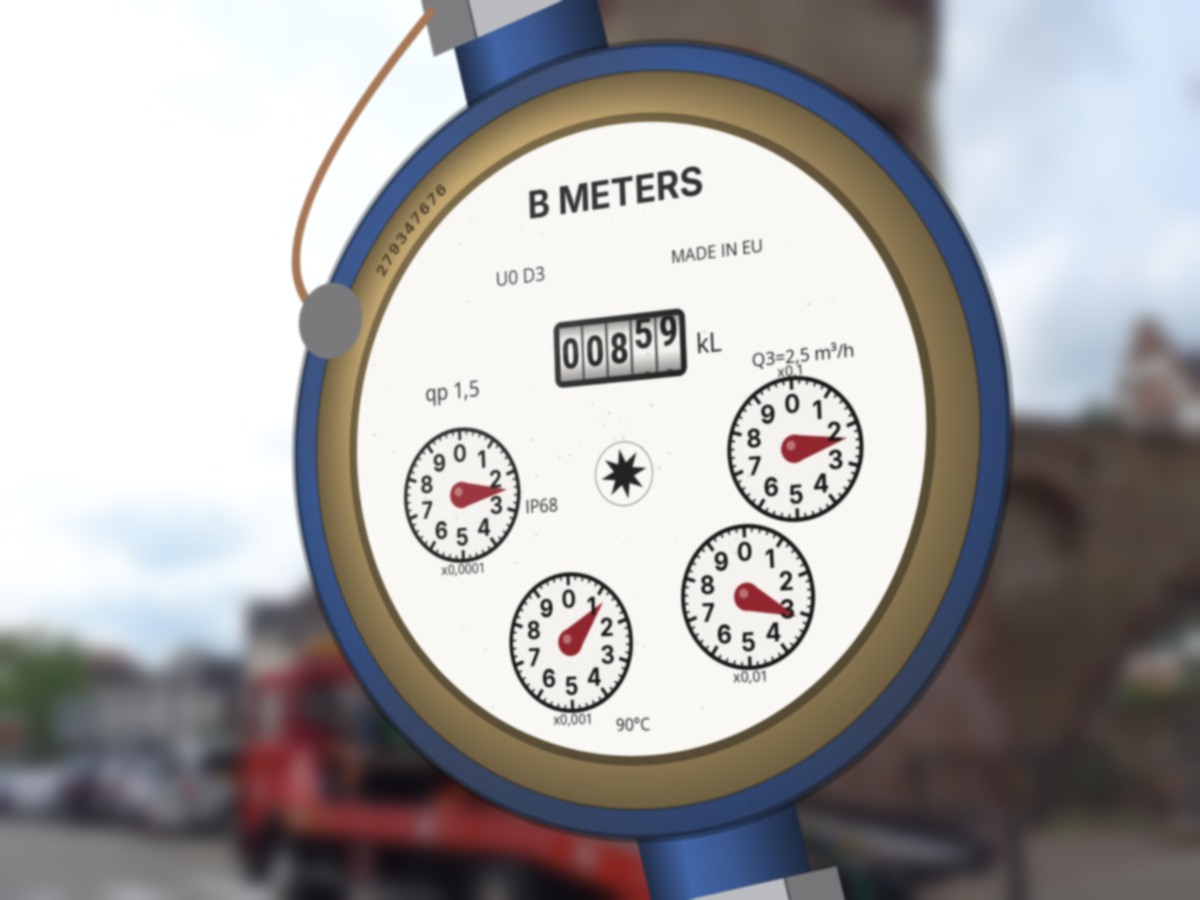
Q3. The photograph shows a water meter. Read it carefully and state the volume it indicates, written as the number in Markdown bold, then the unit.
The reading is **859.2312** kL
